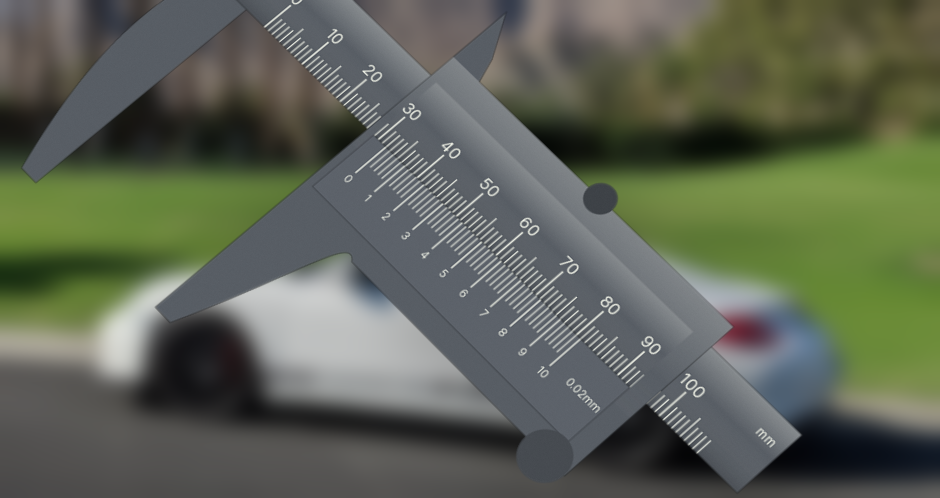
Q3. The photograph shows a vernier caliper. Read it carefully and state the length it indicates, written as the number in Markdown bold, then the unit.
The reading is **32.0** mm
